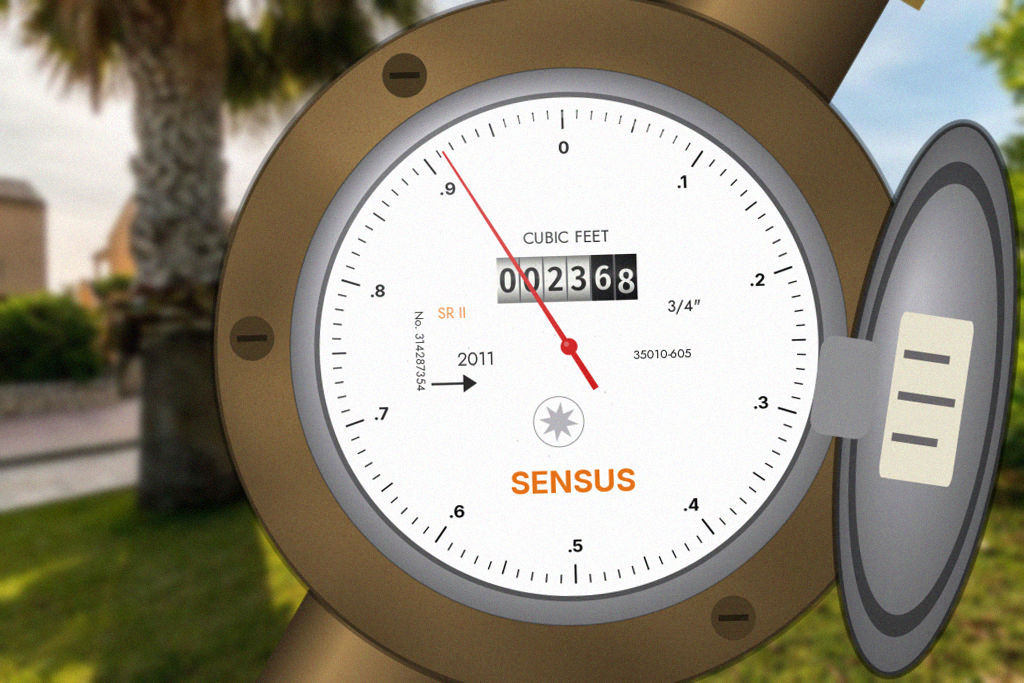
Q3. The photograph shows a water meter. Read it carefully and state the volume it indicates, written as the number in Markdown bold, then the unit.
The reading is **2367.91** ft³
